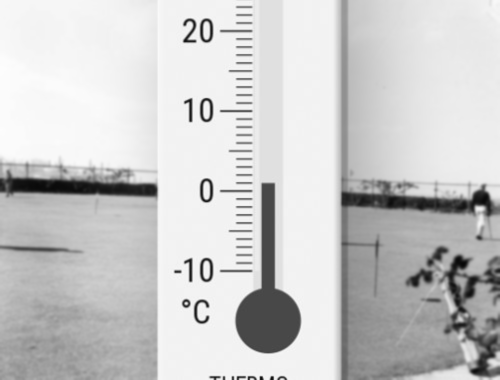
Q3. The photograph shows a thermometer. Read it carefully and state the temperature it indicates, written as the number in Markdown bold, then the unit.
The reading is **1** °C
